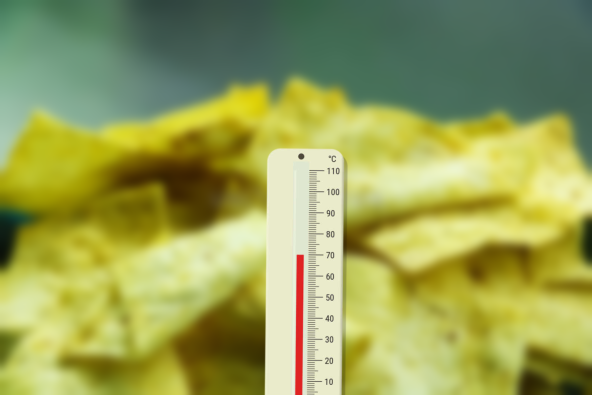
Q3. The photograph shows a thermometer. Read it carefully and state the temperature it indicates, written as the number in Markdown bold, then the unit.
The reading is **70** °C
